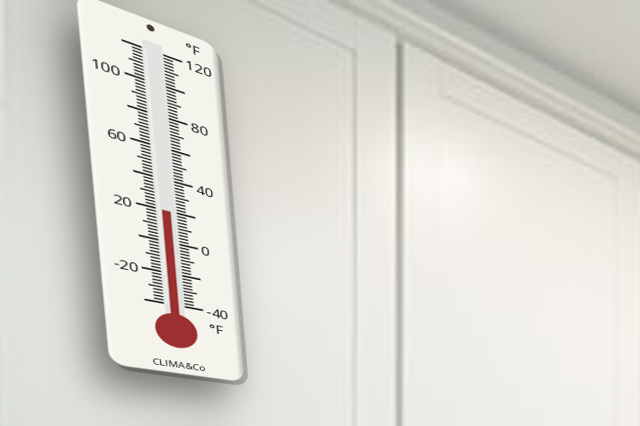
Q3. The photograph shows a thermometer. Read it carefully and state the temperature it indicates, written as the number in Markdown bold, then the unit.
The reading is **20** °F
